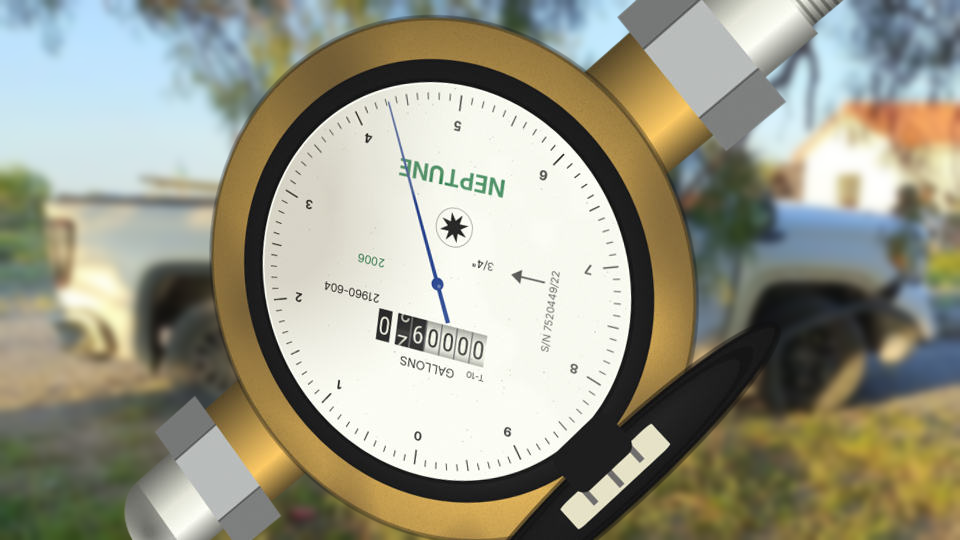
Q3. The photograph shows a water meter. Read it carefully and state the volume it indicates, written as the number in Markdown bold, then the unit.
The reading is **924.3** gal
